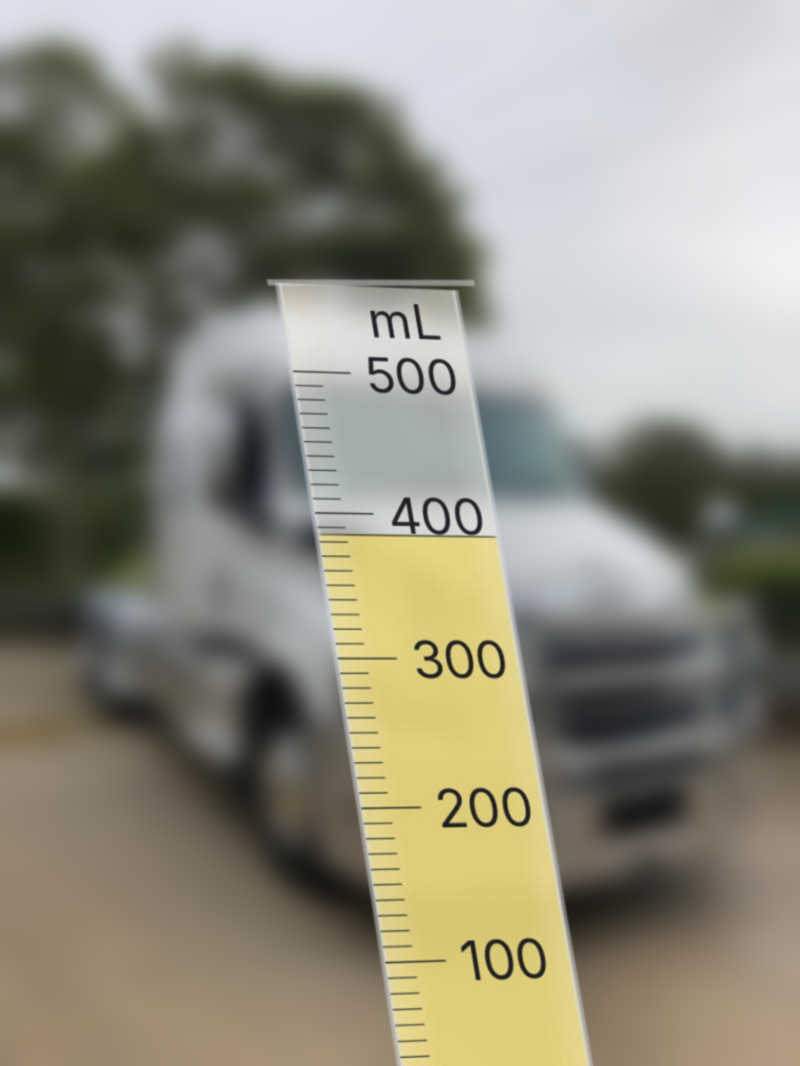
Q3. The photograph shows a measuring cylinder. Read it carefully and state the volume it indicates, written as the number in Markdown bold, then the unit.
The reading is **385** mL
